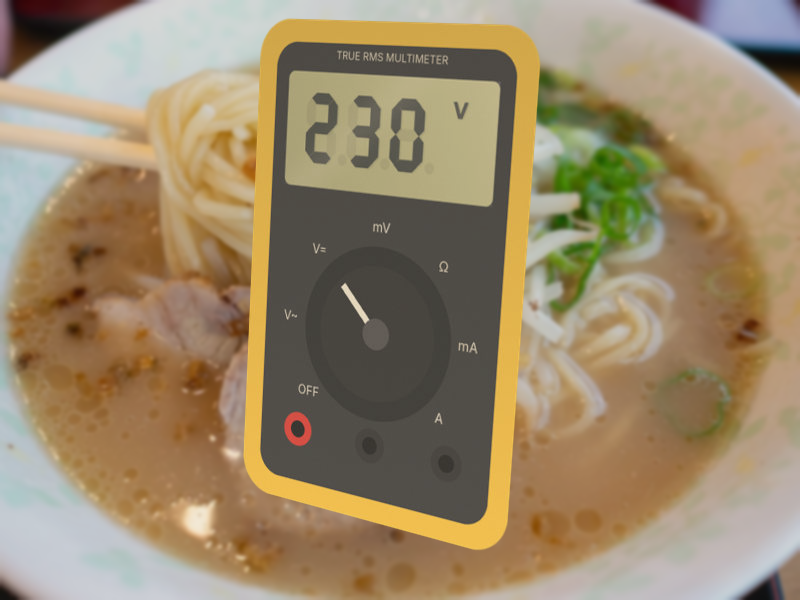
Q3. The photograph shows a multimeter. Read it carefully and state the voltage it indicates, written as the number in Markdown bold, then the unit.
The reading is **230** V
